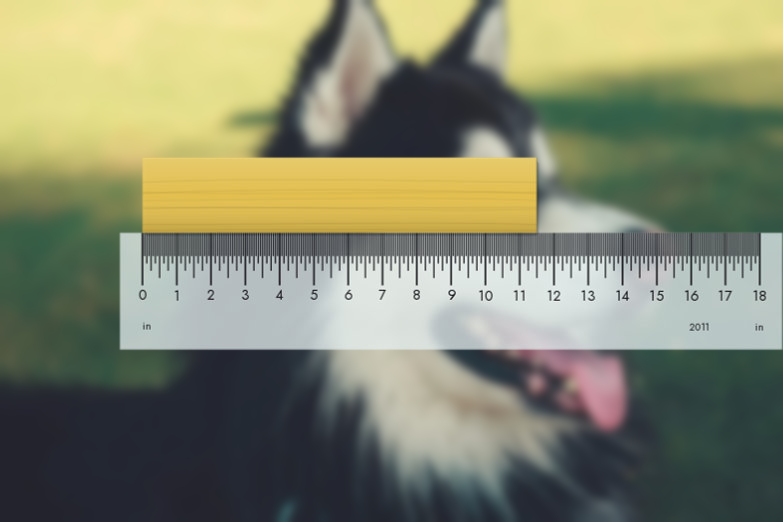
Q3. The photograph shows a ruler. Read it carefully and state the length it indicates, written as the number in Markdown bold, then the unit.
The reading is **11.5** in
